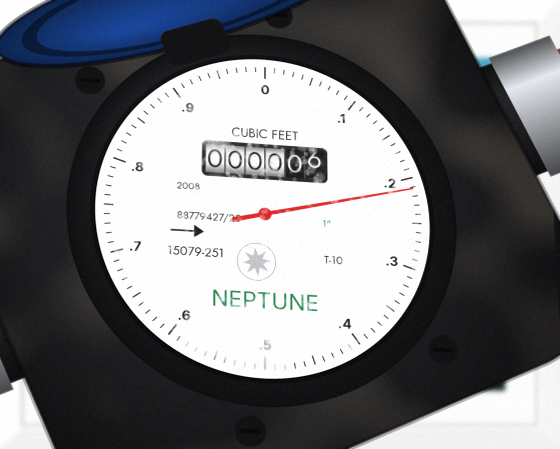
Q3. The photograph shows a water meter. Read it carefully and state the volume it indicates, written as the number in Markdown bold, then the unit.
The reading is **6.21** ft³
